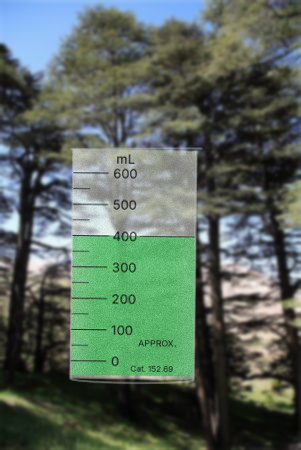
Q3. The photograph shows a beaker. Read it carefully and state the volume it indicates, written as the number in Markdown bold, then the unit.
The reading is **400** mL
